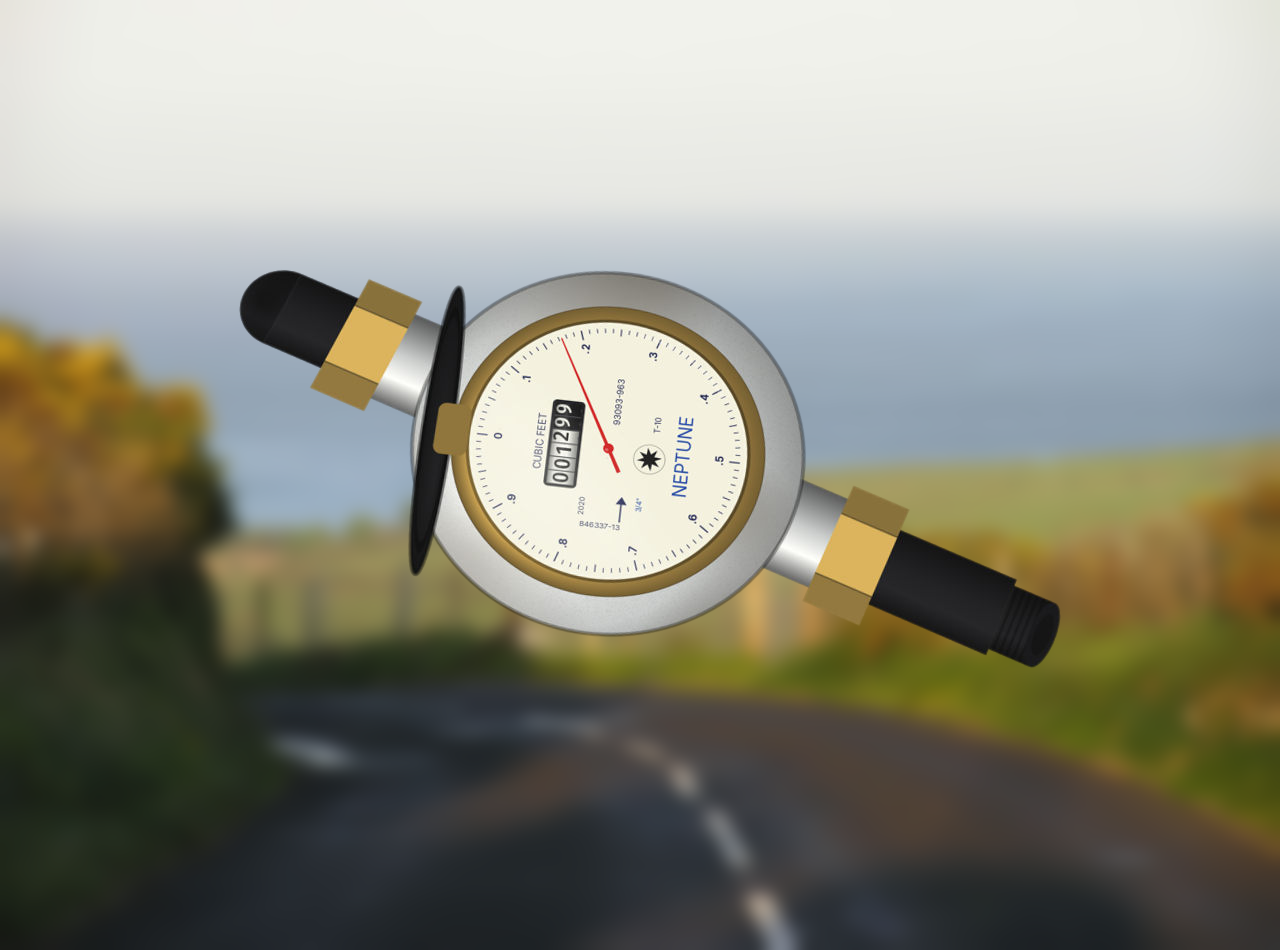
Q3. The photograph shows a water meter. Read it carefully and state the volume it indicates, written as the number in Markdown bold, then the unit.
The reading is **1299.17** ft³
